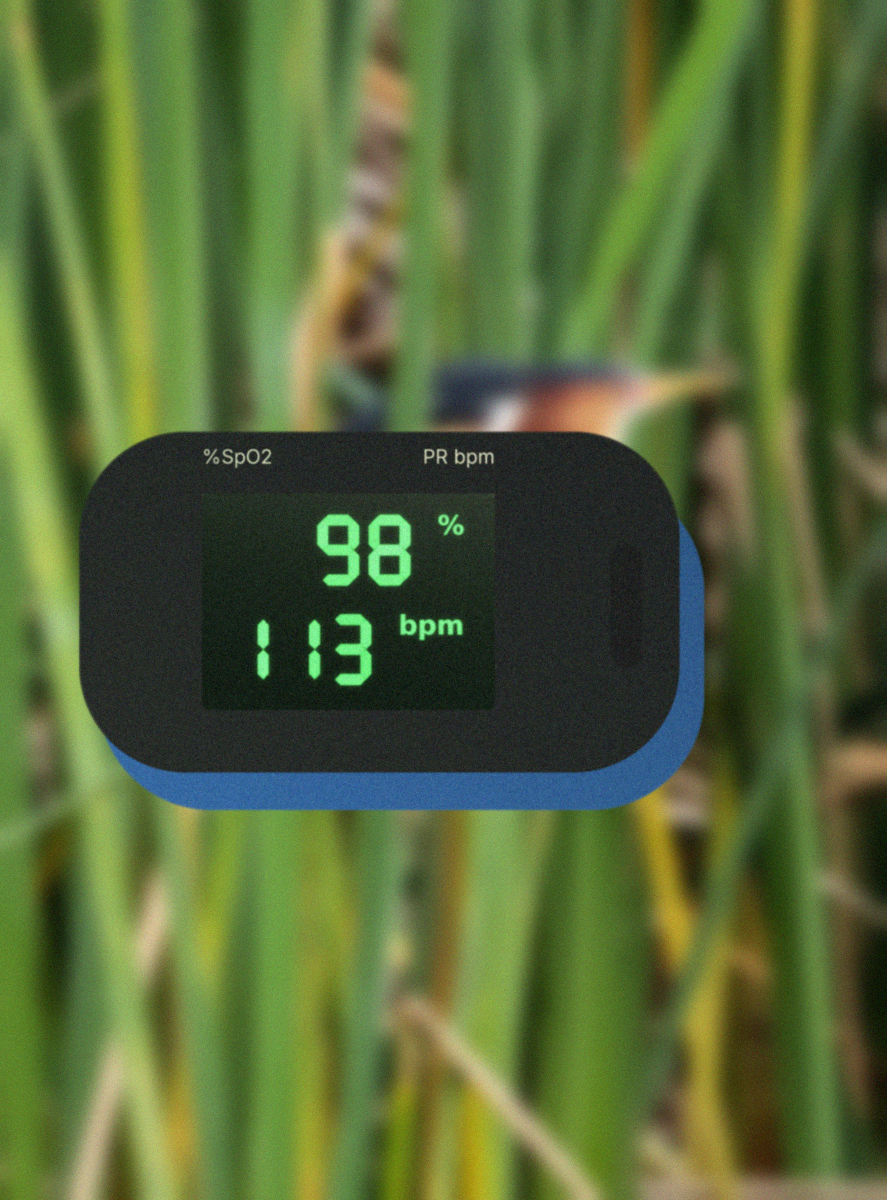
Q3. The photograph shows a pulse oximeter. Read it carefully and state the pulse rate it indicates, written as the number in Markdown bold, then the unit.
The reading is **113** bpm
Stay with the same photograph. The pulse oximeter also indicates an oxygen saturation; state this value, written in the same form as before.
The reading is **98** %
